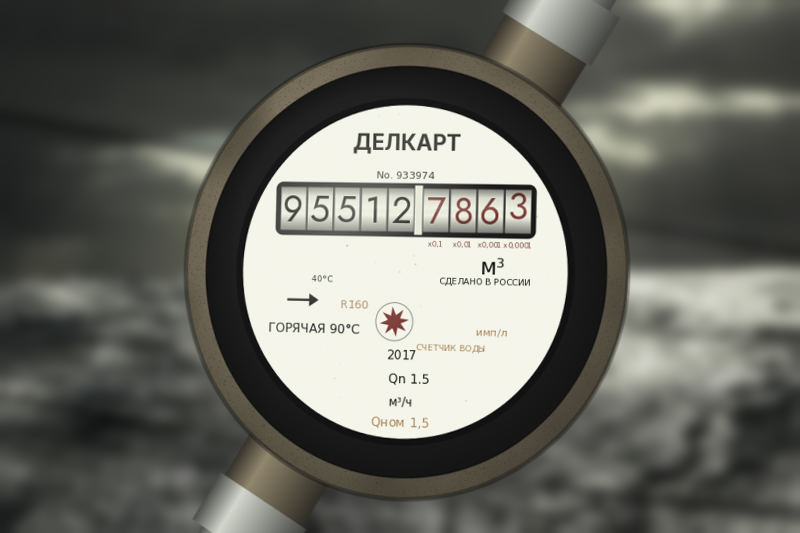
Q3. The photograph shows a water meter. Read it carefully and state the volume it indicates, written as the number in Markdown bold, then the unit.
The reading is **95512.7863** m³
